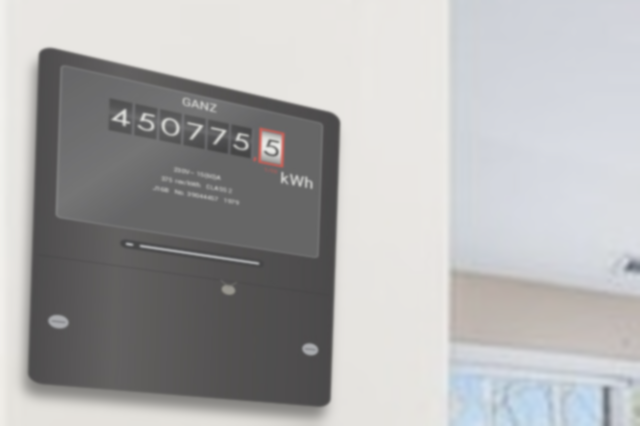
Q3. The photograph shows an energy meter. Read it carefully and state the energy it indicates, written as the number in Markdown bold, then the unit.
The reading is **450775.5** kWh
